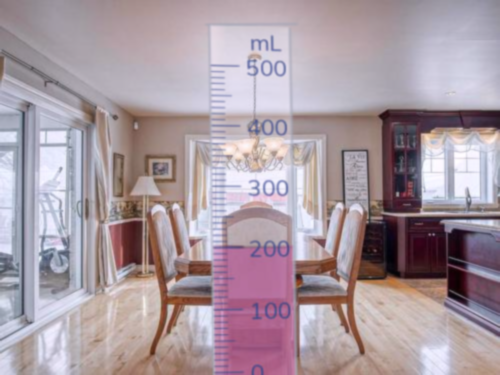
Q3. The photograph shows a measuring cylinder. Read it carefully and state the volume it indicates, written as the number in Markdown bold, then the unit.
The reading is **200** mL
